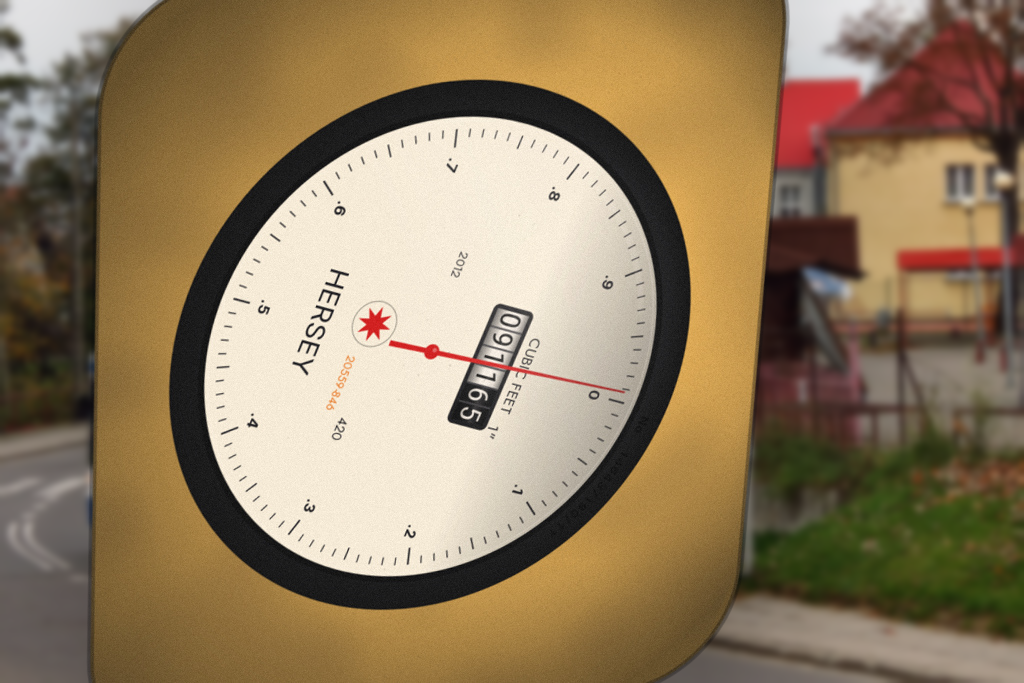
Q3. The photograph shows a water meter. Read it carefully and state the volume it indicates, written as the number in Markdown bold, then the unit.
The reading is **91164.99** ft³
